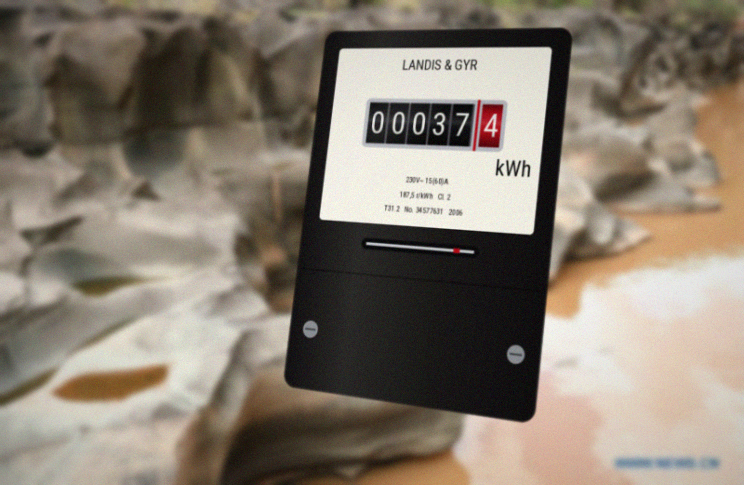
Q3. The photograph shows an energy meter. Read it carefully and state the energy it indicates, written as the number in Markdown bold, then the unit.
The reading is **37.4** kWh
